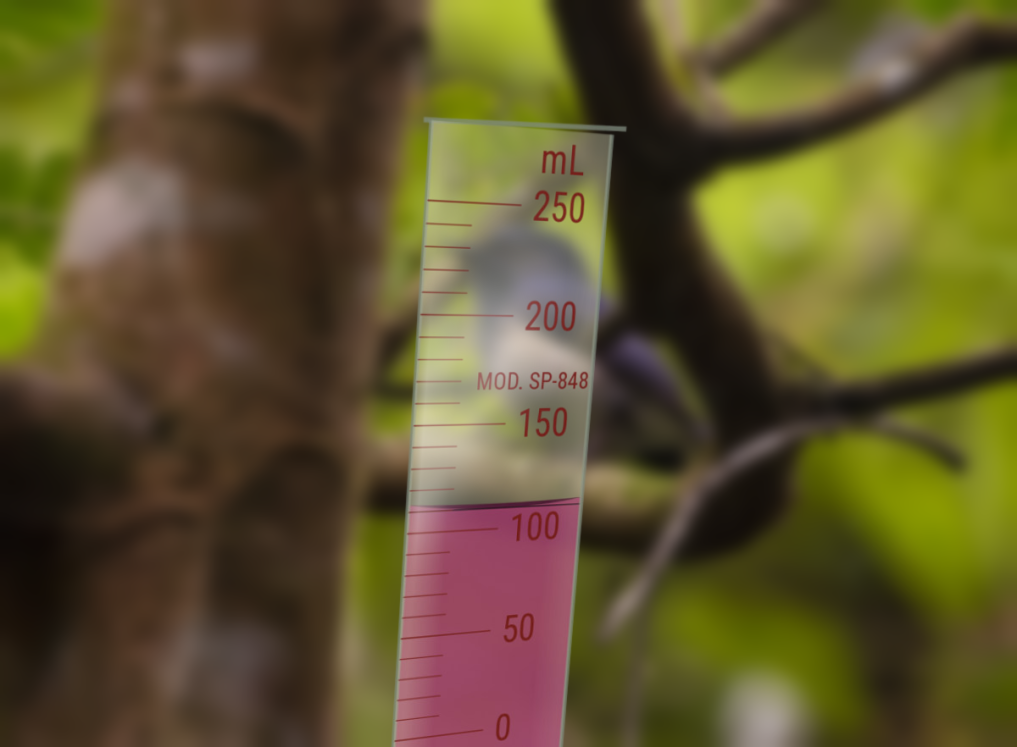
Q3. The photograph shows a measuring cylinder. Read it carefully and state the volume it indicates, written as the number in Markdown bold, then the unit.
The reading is **110** mL
